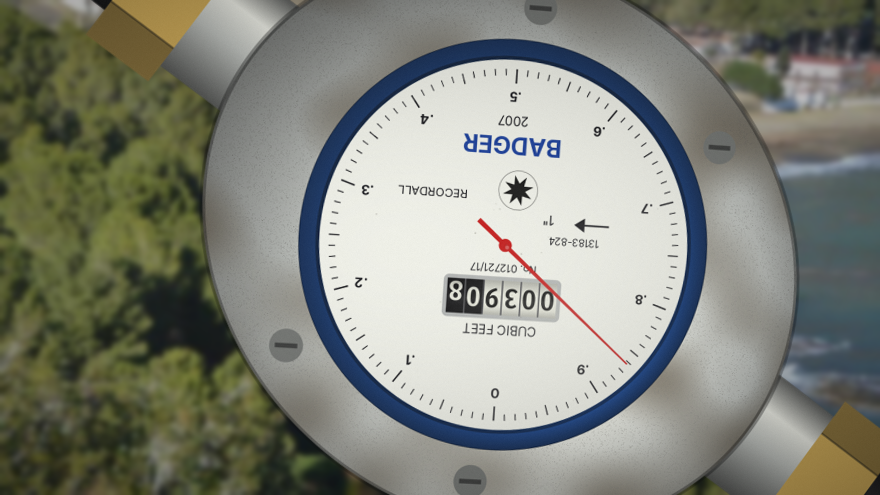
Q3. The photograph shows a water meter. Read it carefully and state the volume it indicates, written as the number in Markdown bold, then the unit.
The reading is **3907.86** ft³
